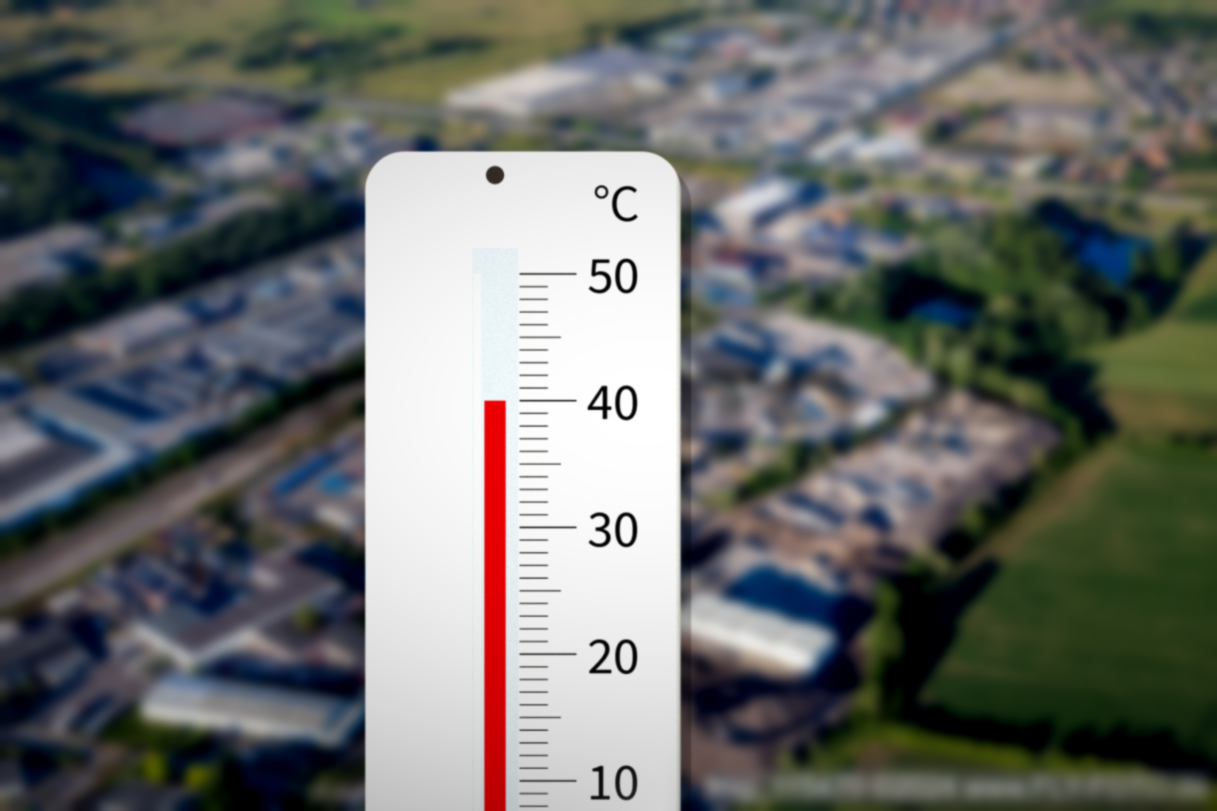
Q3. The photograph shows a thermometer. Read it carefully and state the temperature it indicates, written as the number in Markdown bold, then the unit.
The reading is **40** °C
